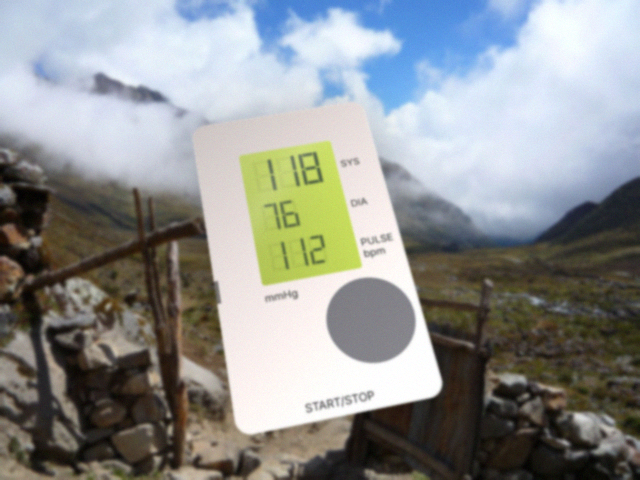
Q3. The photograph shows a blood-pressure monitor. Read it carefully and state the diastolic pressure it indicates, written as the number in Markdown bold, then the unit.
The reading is **76** mmHg
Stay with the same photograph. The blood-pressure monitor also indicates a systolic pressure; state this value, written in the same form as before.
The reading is **118** mmHg
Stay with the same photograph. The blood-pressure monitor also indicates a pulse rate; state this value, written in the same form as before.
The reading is **112** bpm
